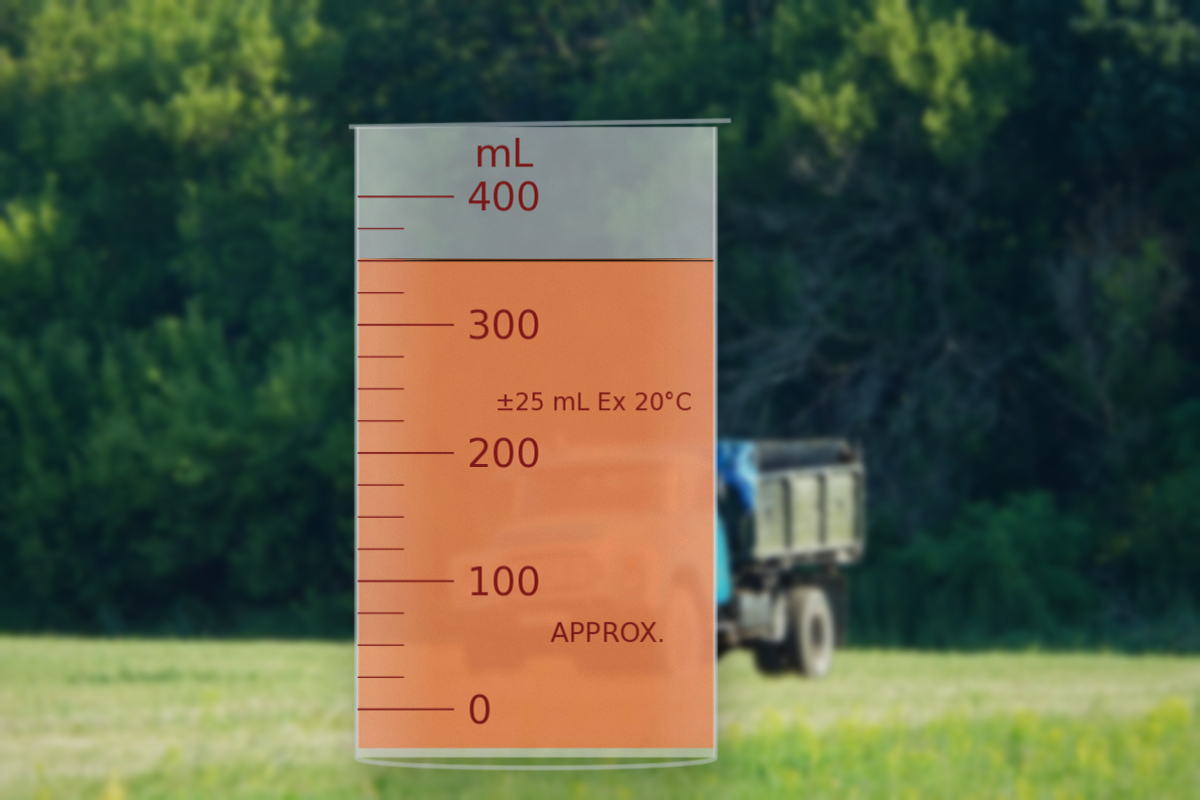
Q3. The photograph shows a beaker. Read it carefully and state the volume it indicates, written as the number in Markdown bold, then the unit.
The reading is **350** mL
